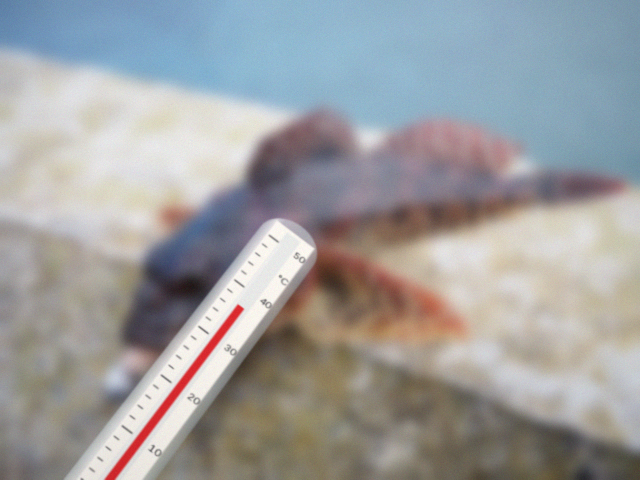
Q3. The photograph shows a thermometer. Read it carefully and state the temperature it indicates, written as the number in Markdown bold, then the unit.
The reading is **37** °C
